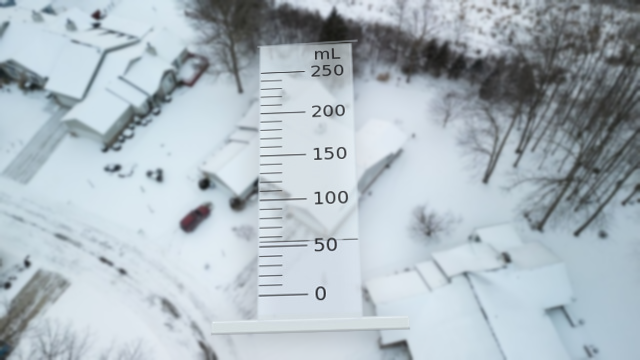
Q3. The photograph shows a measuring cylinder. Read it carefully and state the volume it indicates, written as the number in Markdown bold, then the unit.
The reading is **55** mL
